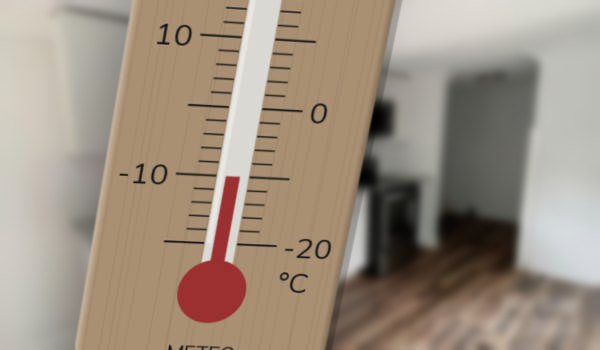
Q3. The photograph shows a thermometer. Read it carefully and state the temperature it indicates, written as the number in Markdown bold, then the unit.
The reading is **-10** °C
